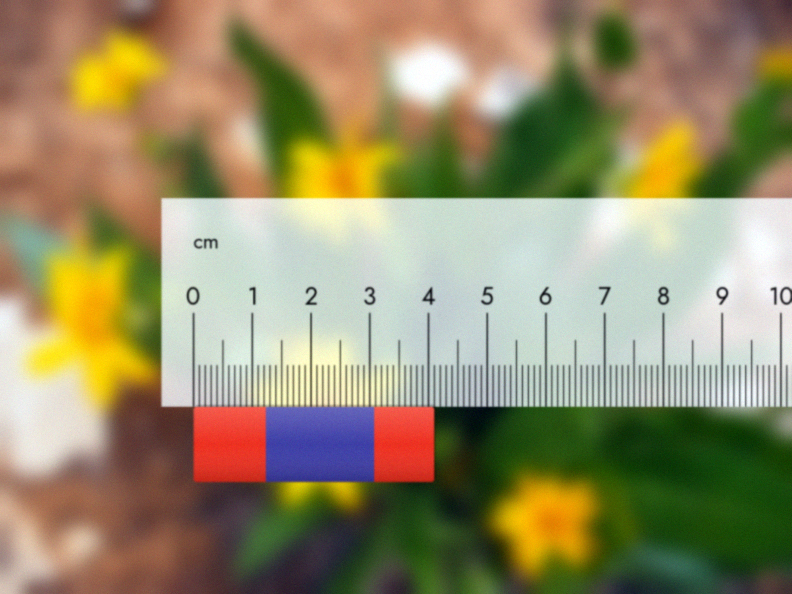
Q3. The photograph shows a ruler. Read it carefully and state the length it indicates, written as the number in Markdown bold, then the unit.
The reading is **4.1** cm
